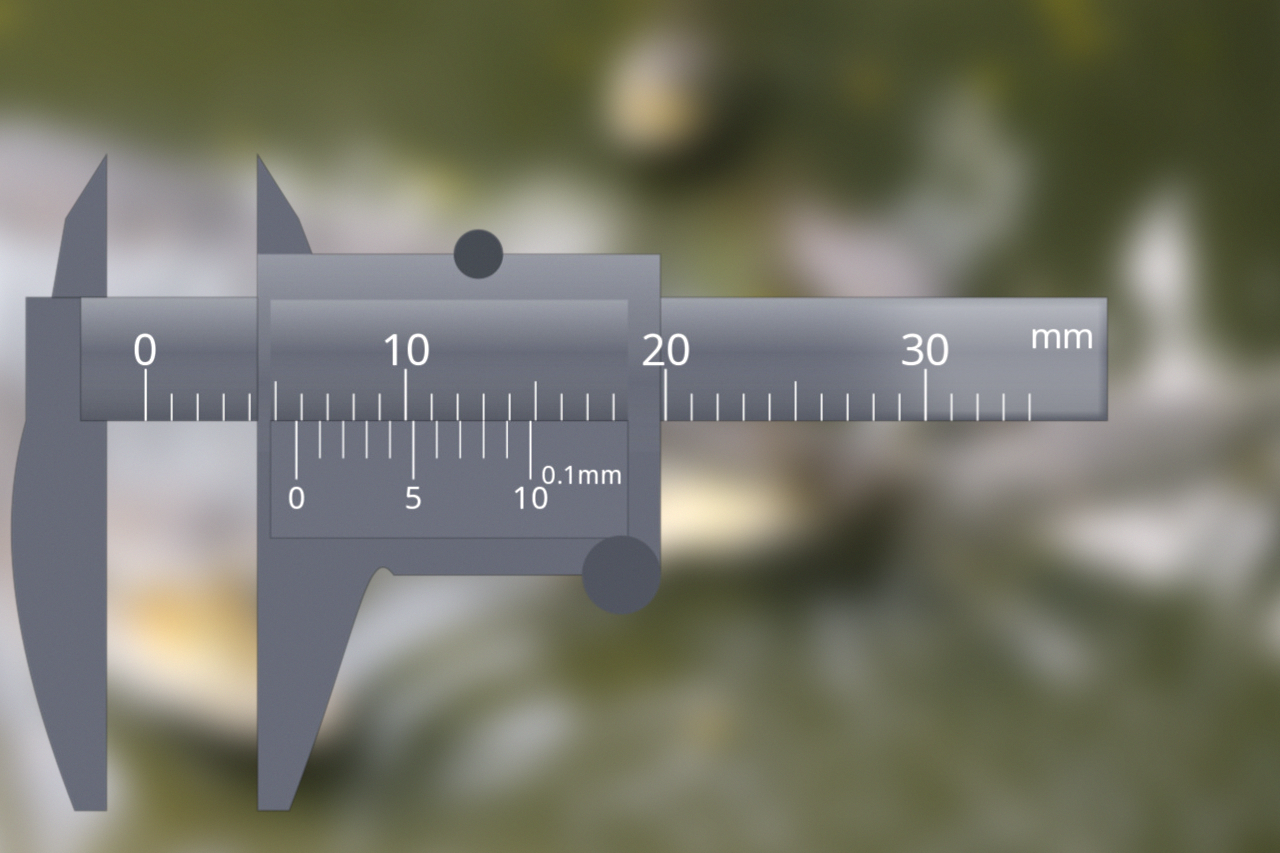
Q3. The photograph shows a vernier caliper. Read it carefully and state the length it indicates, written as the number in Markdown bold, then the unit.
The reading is **5.8** mm
